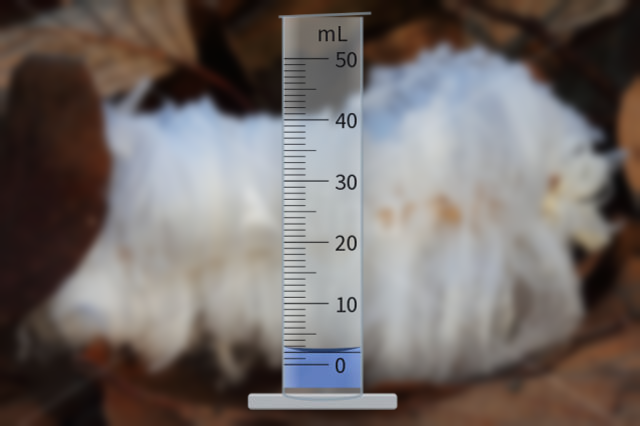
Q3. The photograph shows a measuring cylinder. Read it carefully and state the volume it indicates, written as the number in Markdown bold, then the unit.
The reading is **2** mL
